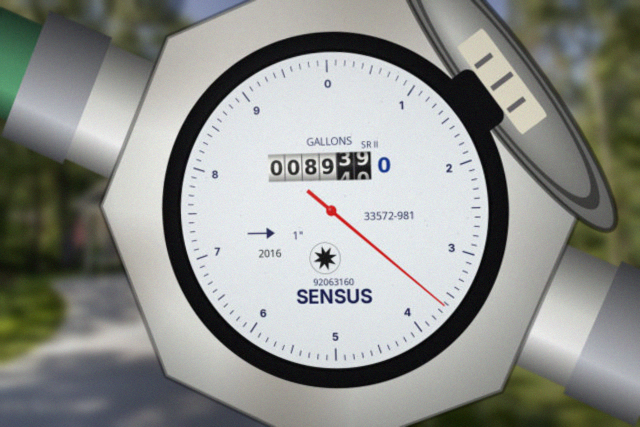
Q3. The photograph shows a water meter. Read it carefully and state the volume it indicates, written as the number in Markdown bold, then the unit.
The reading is **89393.6** gal
